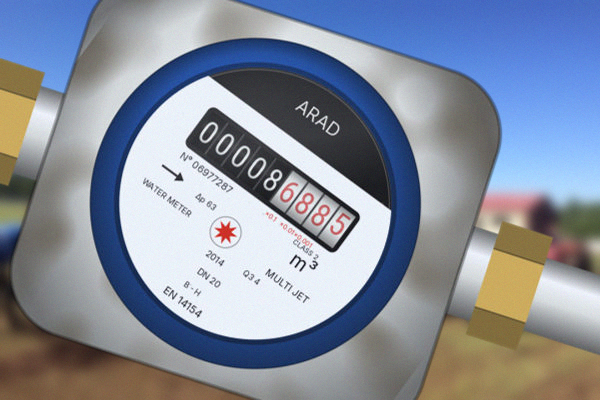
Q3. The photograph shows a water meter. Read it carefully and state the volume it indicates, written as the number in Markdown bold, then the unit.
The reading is **8.6885** m³
